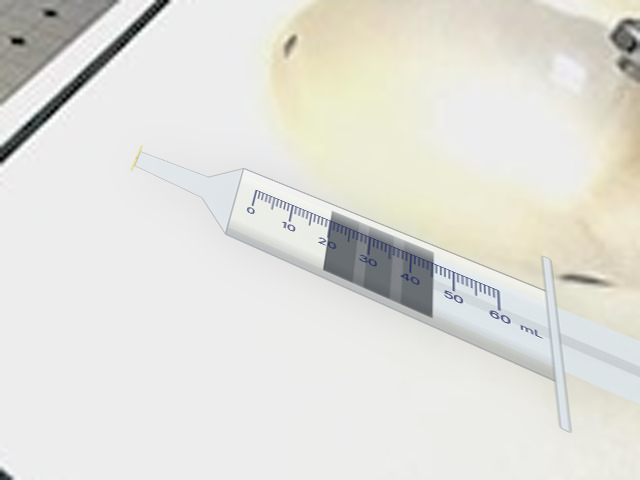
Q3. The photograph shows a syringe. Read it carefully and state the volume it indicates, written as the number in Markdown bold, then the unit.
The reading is **20** mL
